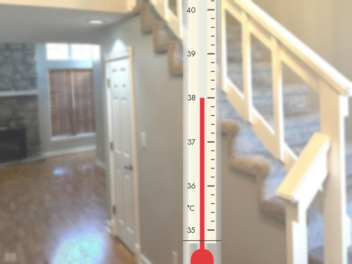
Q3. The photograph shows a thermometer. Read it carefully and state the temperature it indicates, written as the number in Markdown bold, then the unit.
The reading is **38** °C
